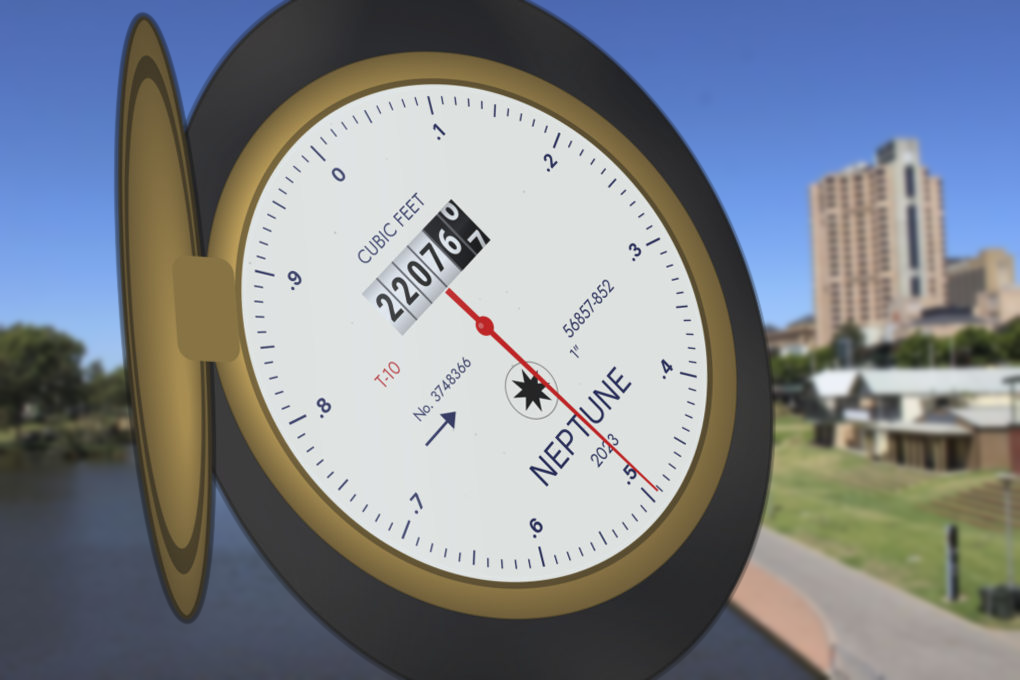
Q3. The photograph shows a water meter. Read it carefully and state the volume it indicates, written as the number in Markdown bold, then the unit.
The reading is **220766.49** ft³
